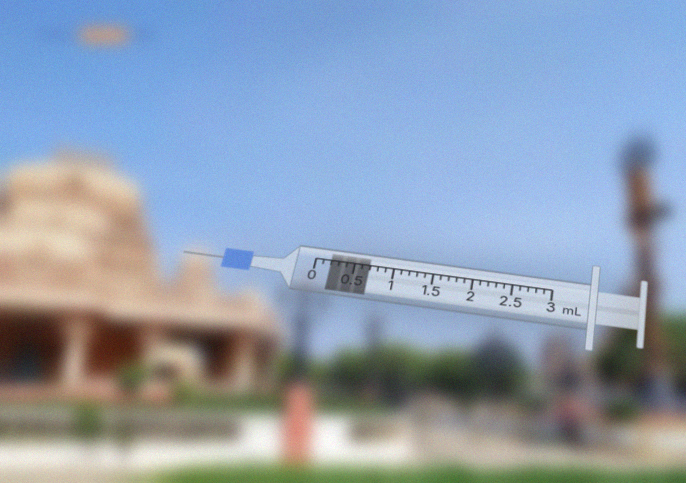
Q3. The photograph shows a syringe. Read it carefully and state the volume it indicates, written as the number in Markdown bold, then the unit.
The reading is **0.2** mL
